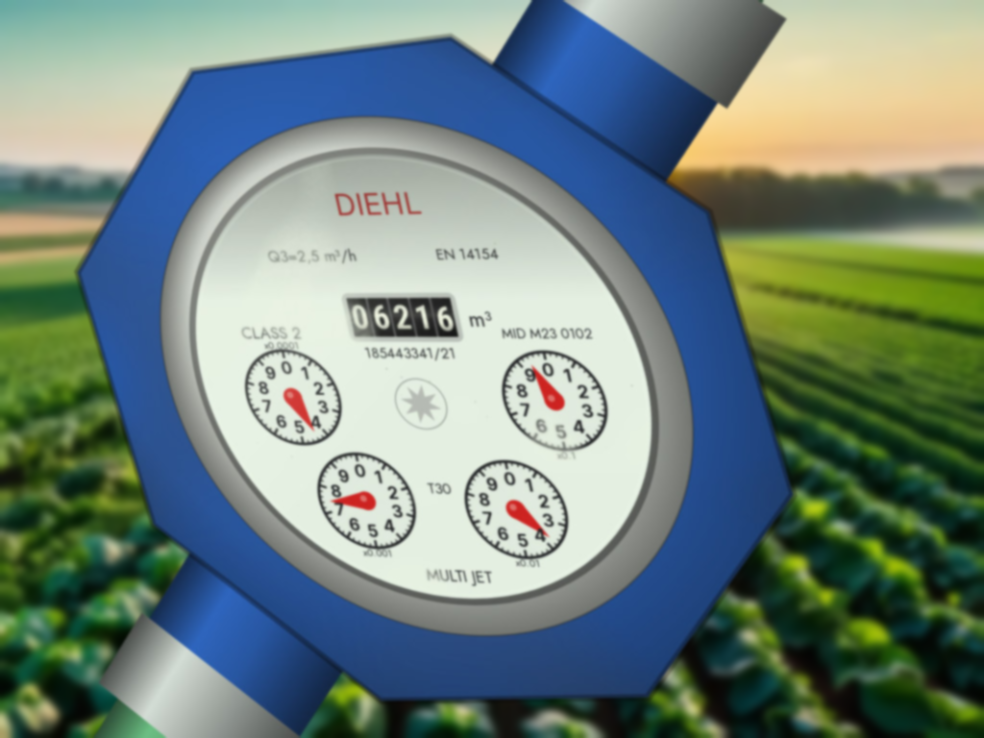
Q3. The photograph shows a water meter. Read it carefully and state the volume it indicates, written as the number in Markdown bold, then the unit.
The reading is **6215.9374** m³
